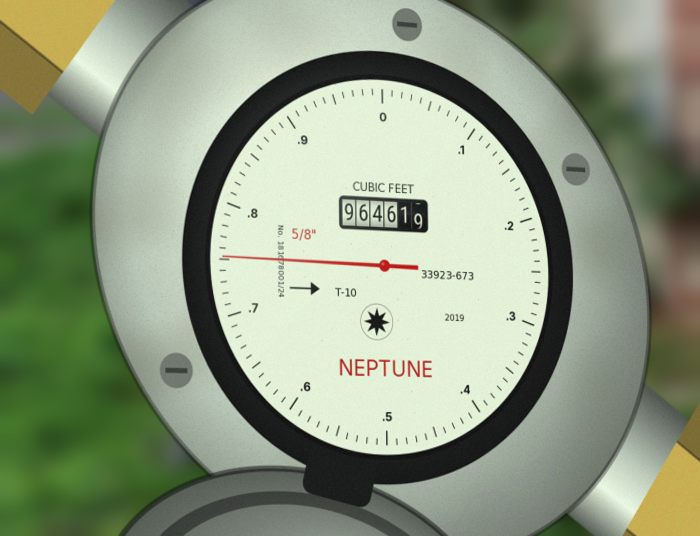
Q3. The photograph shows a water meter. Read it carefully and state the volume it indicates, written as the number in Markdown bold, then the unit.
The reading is **964618.75** ft³
